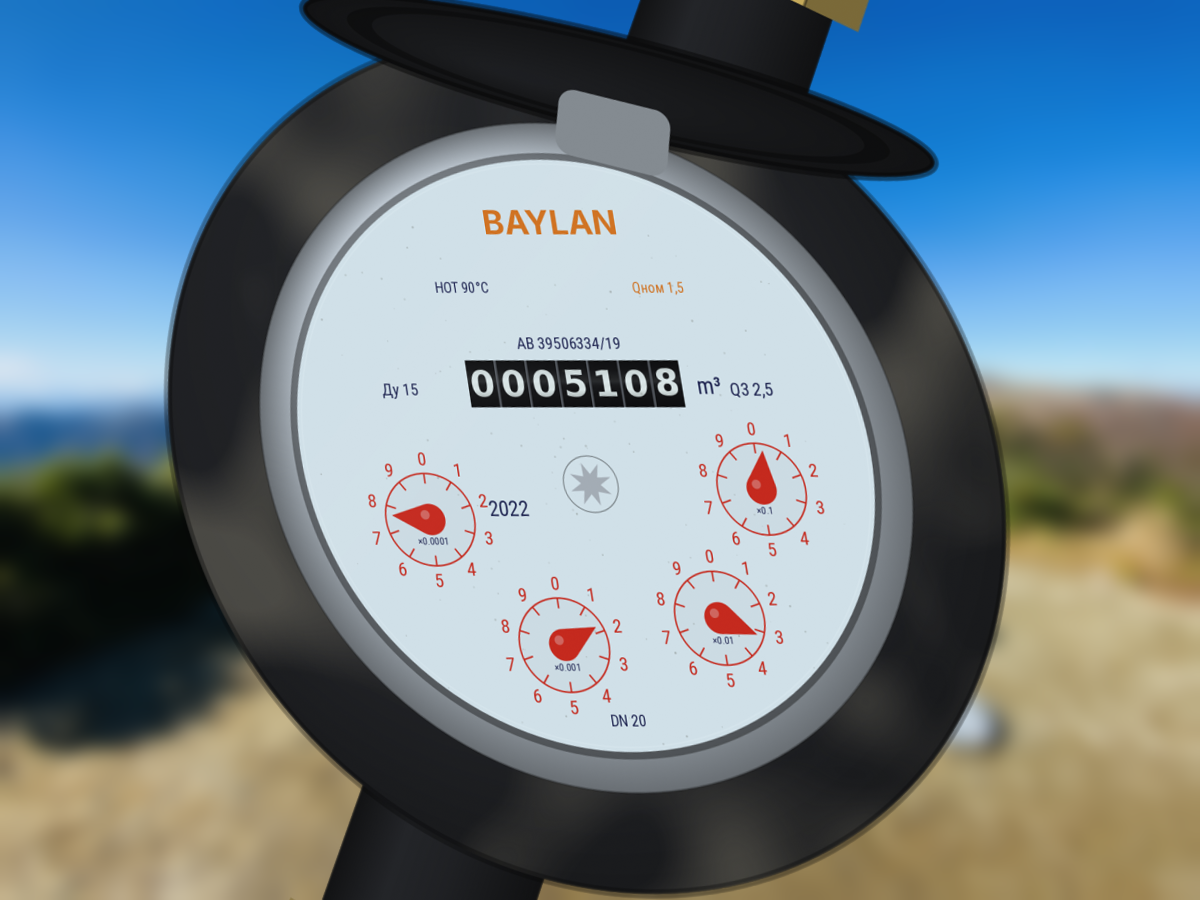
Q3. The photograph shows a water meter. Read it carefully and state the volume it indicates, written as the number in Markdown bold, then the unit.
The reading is **5108.0317** m³
